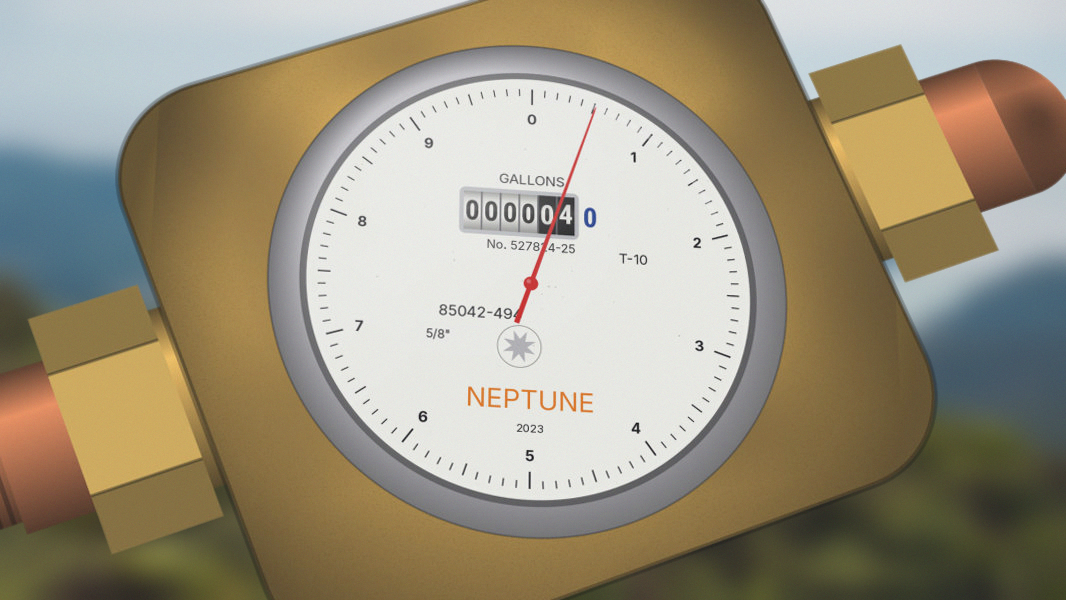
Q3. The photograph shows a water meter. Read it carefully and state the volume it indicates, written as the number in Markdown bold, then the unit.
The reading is **40.5** gal
